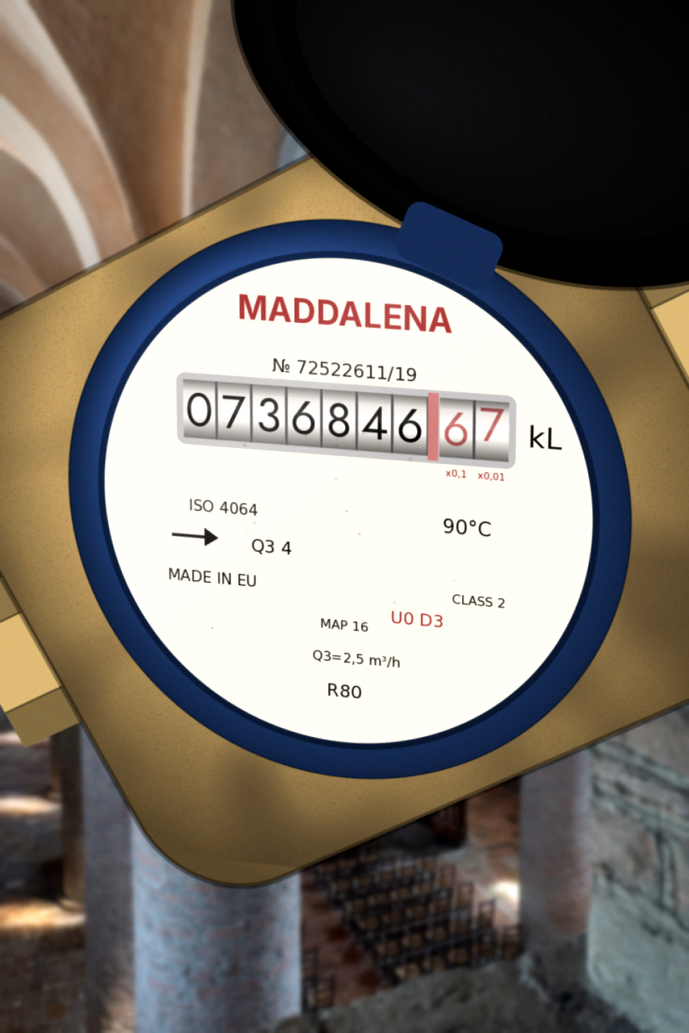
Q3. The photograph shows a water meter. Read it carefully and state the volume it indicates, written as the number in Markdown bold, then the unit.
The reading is **736846.67** kL
